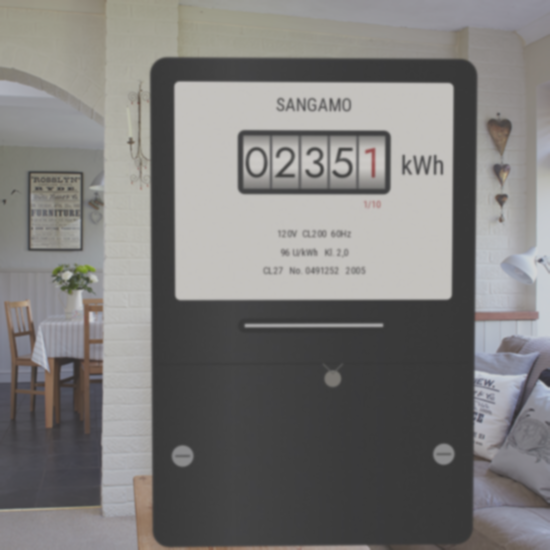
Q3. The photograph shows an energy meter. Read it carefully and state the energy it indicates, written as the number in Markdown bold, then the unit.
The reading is **235.1** kWh
